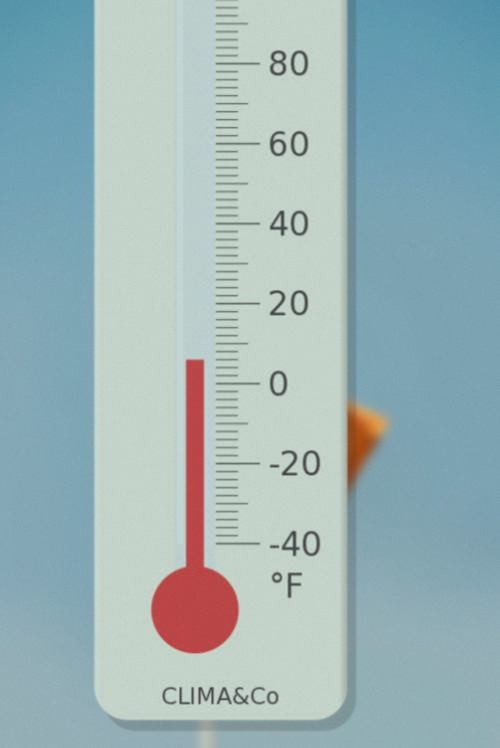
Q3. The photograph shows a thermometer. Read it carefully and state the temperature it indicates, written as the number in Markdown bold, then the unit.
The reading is **6** °F
